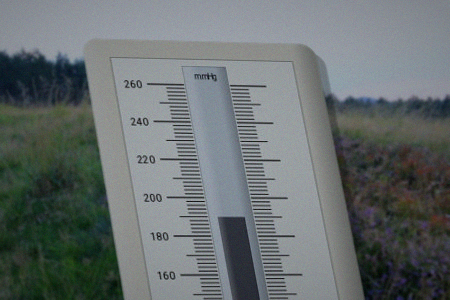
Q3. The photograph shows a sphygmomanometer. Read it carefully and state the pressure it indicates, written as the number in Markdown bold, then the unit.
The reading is **190** mmHg
